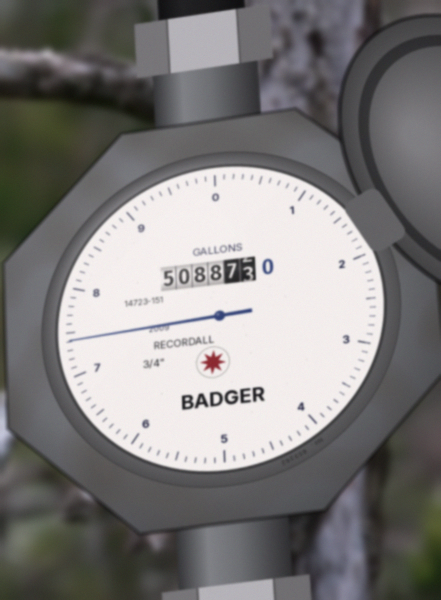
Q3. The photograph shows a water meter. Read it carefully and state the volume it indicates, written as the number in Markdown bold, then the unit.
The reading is **5088727.4** gal
